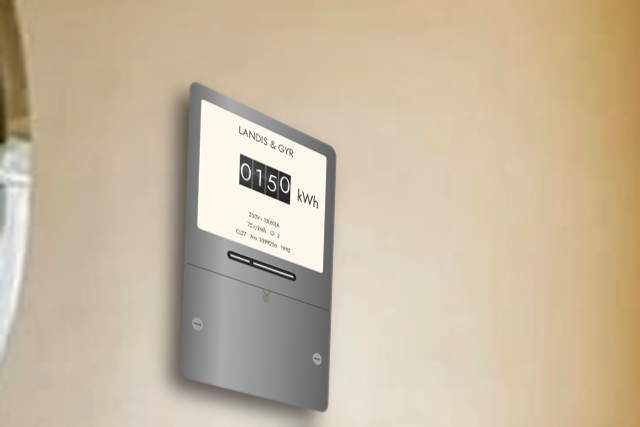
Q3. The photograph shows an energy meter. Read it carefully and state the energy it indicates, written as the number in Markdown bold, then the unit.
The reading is **150** kWh
